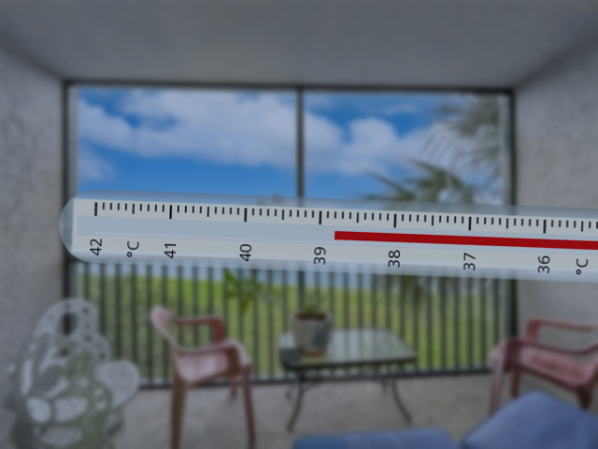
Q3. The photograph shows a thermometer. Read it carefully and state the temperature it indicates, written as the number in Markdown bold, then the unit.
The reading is **38.8** °C
